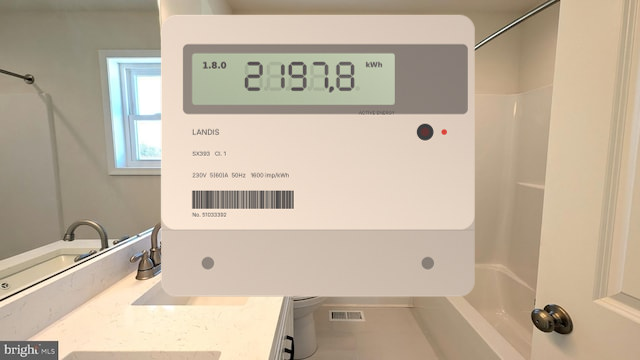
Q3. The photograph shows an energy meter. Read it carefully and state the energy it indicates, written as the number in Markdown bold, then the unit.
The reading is **2197.8** kWh
